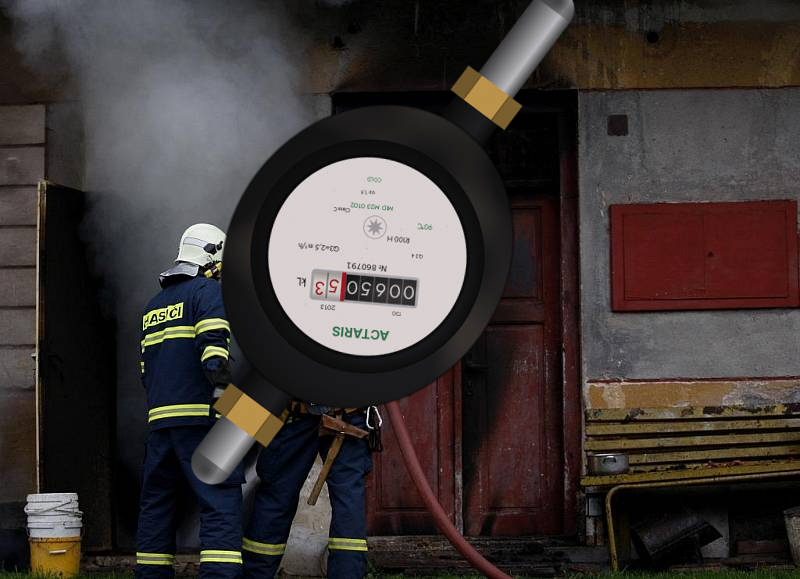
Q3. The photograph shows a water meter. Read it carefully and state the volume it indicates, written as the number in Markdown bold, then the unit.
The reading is **650.53** kL
